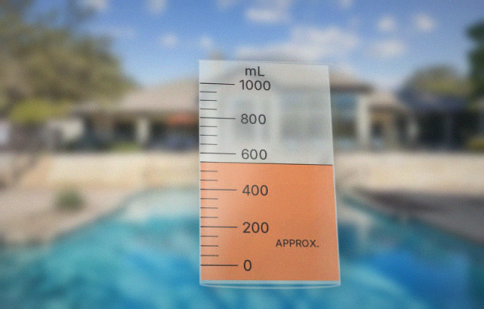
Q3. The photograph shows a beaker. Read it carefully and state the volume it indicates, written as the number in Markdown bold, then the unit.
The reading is **550** mL
